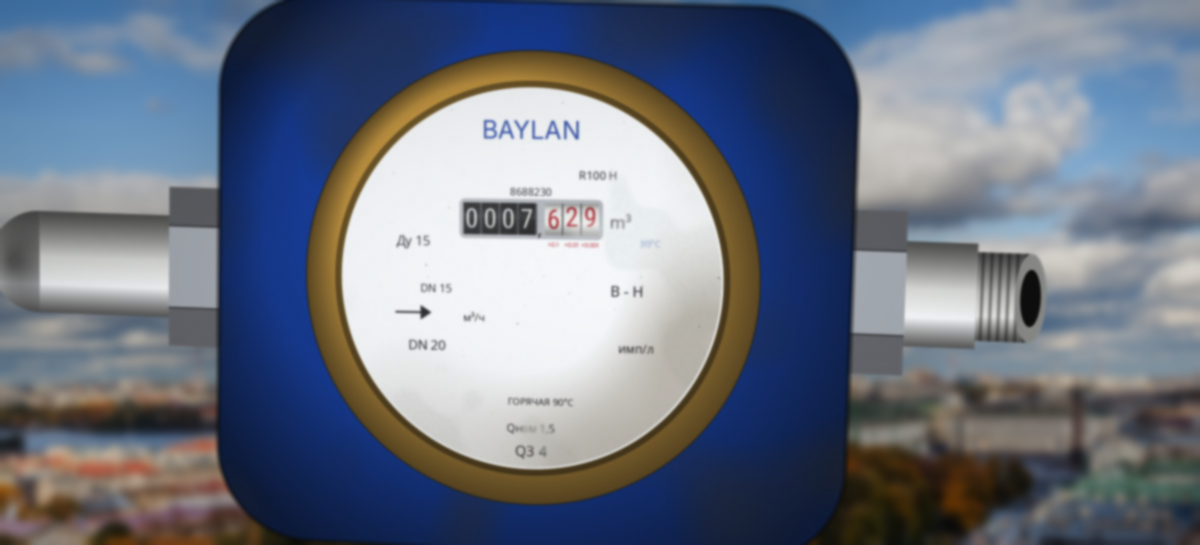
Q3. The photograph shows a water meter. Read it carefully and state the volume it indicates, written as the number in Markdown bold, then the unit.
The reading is **7.629** m³
